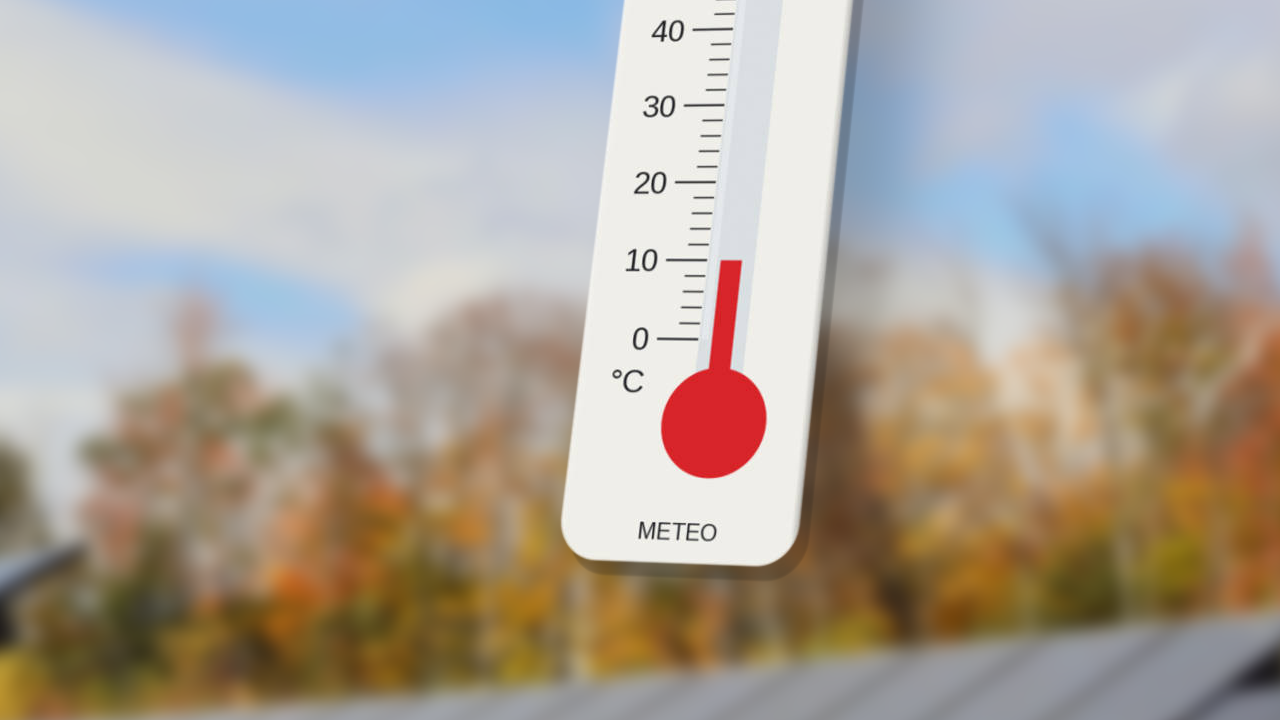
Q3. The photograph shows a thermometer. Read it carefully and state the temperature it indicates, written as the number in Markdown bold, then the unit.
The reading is **10** °C
